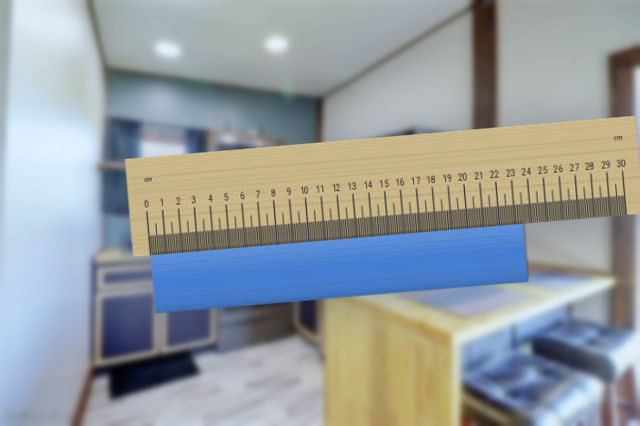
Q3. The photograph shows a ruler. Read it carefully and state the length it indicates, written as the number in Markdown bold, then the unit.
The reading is **23.5** cm
